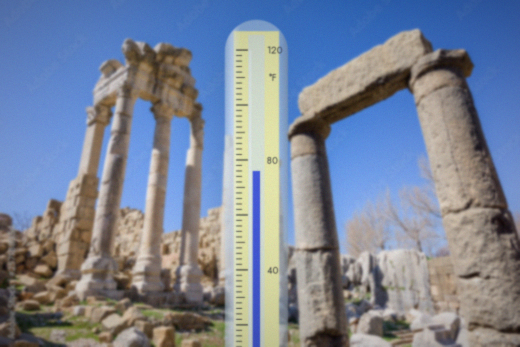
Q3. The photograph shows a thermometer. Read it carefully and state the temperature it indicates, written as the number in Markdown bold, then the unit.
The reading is **76** °F
